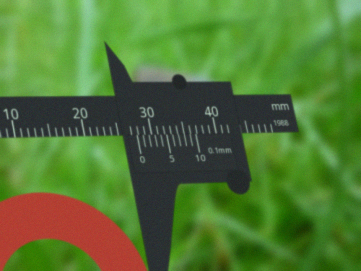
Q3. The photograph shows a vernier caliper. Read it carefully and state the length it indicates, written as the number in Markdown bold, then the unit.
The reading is **27.8** mm
